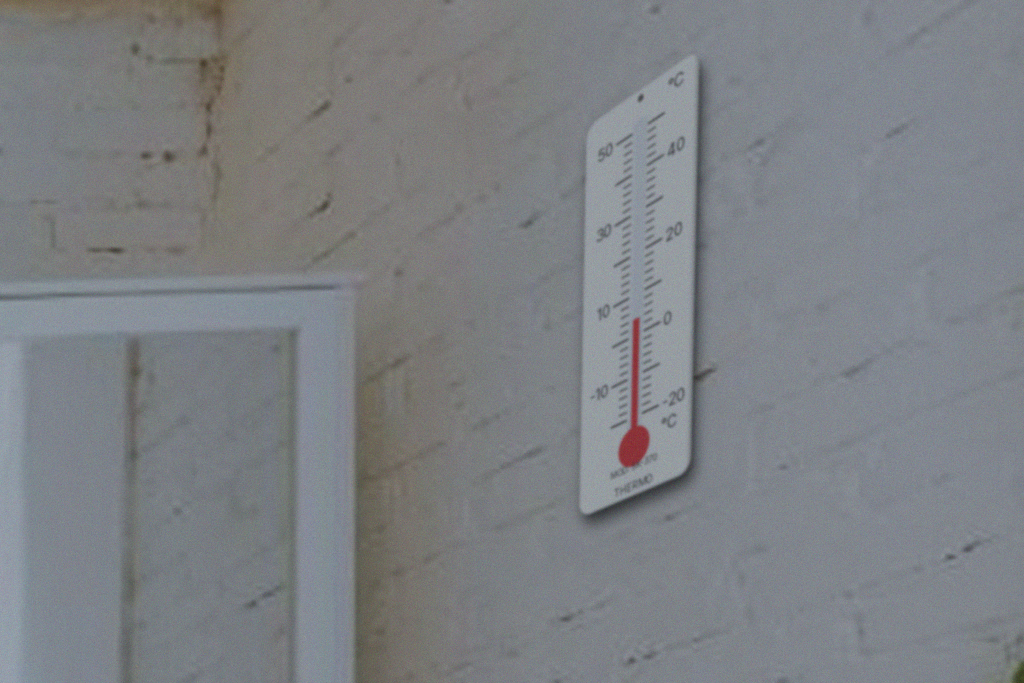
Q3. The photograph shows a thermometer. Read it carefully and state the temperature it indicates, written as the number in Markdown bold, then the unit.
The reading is **4** °C
